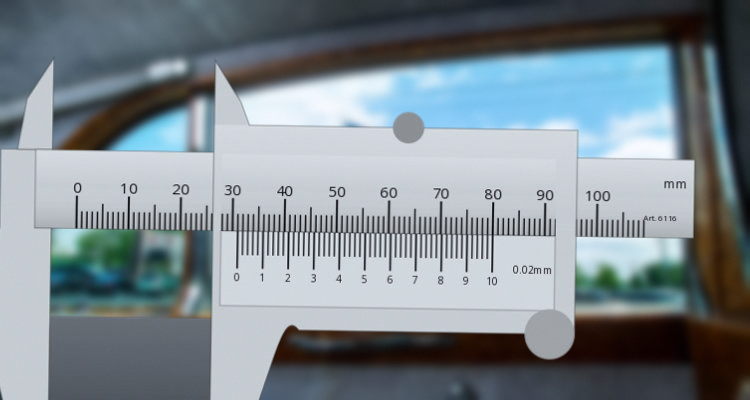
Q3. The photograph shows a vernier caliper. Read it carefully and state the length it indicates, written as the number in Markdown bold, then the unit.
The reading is **31.0** mm
